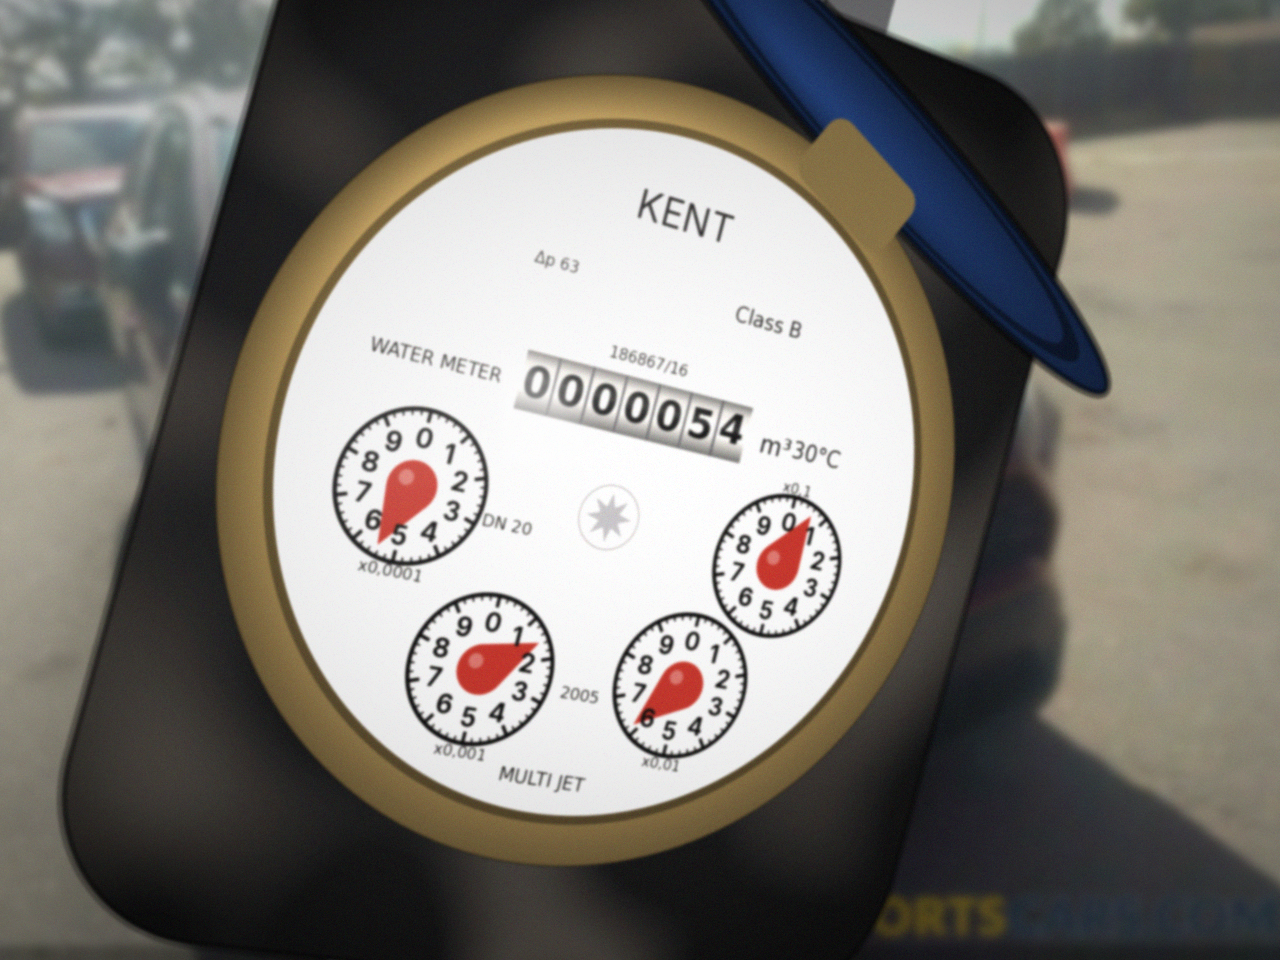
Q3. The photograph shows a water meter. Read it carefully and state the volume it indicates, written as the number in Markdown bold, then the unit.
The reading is **54.0615** m³
